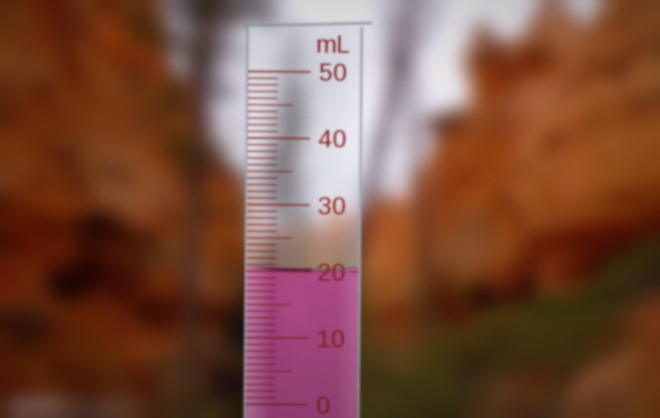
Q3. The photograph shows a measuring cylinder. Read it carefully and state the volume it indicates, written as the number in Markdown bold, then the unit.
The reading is **20** mL
